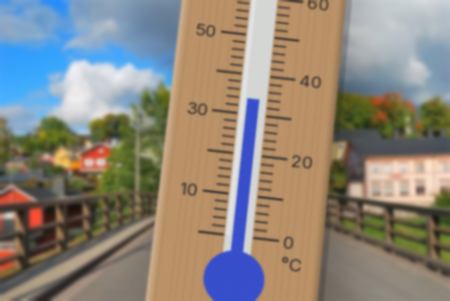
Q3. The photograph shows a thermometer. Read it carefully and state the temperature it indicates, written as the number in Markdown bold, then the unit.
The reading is **34** °C
